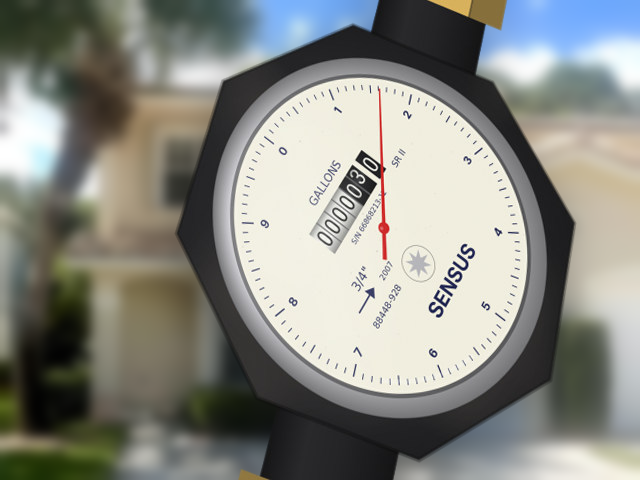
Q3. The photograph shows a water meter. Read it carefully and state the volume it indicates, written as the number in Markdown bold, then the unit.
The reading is **31.6** gal
